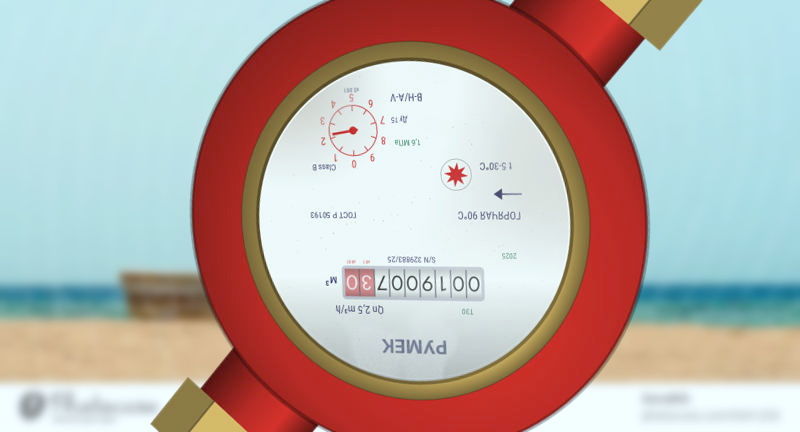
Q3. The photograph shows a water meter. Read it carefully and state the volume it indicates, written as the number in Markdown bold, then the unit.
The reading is **19007.302** m³
